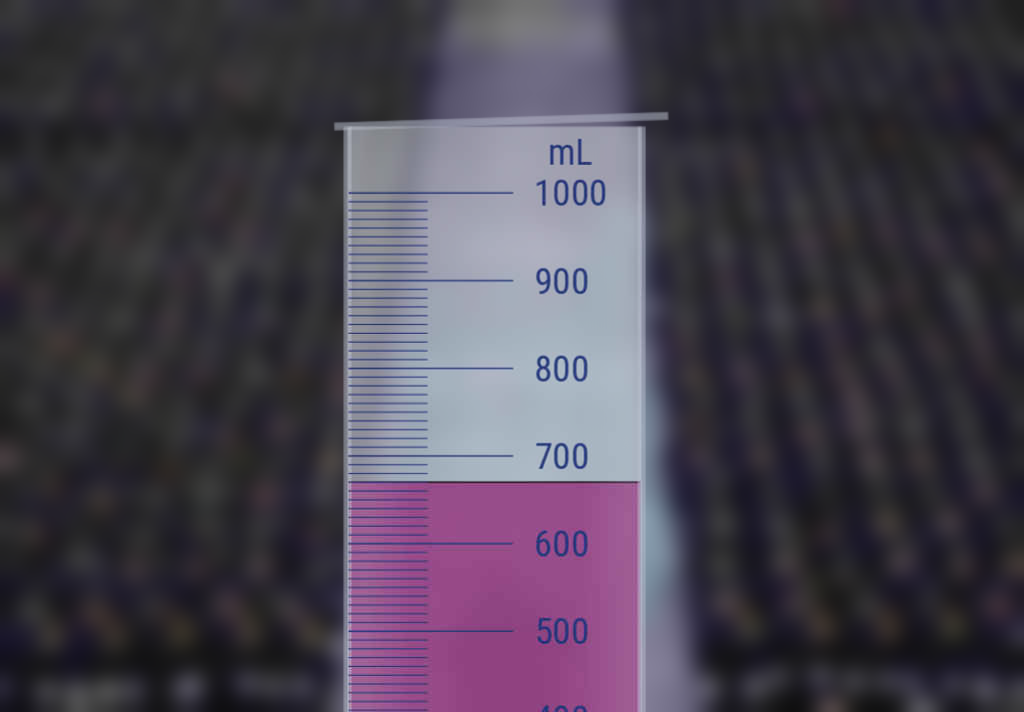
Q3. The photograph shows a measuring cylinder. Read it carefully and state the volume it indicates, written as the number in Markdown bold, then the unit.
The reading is **670** mL
